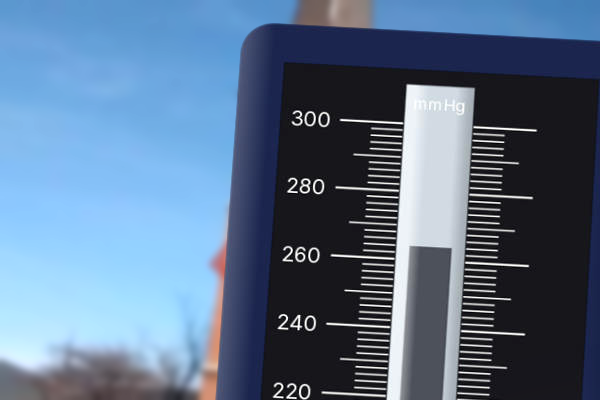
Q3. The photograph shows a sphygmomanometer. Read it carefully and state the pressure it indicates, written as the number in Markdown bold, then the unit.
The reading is **264** mmHg
